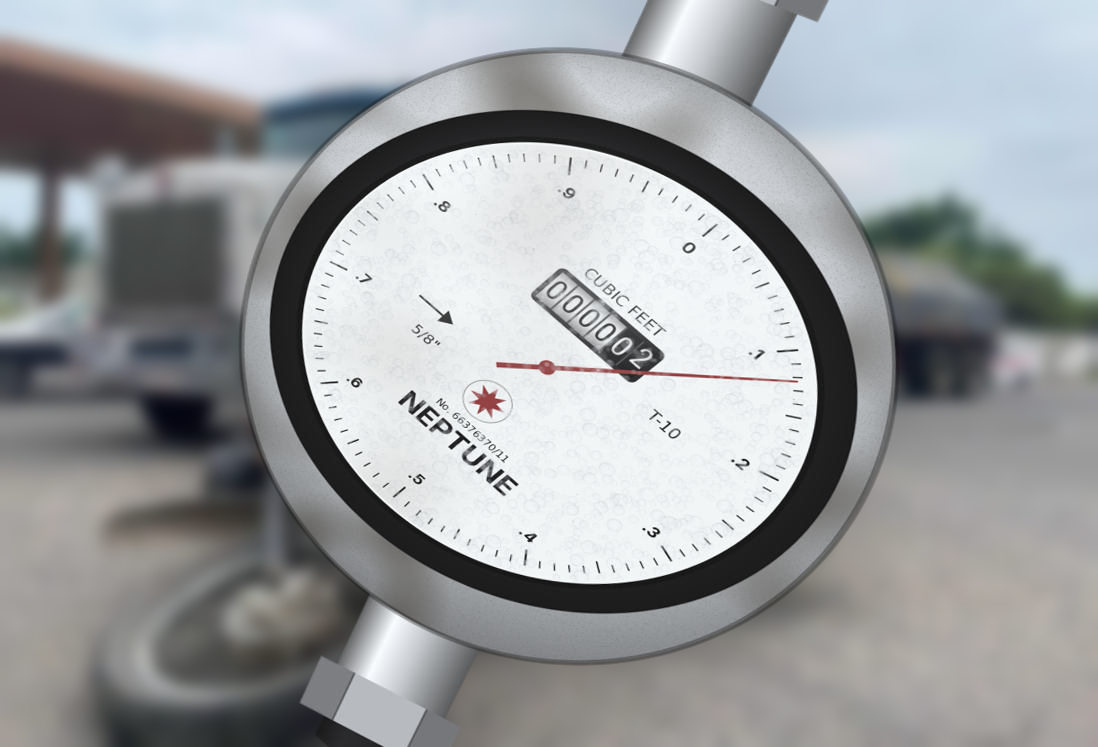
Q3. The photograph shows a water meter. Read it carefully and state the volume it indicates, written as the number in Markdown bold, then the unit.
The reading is **2.12** ft³
